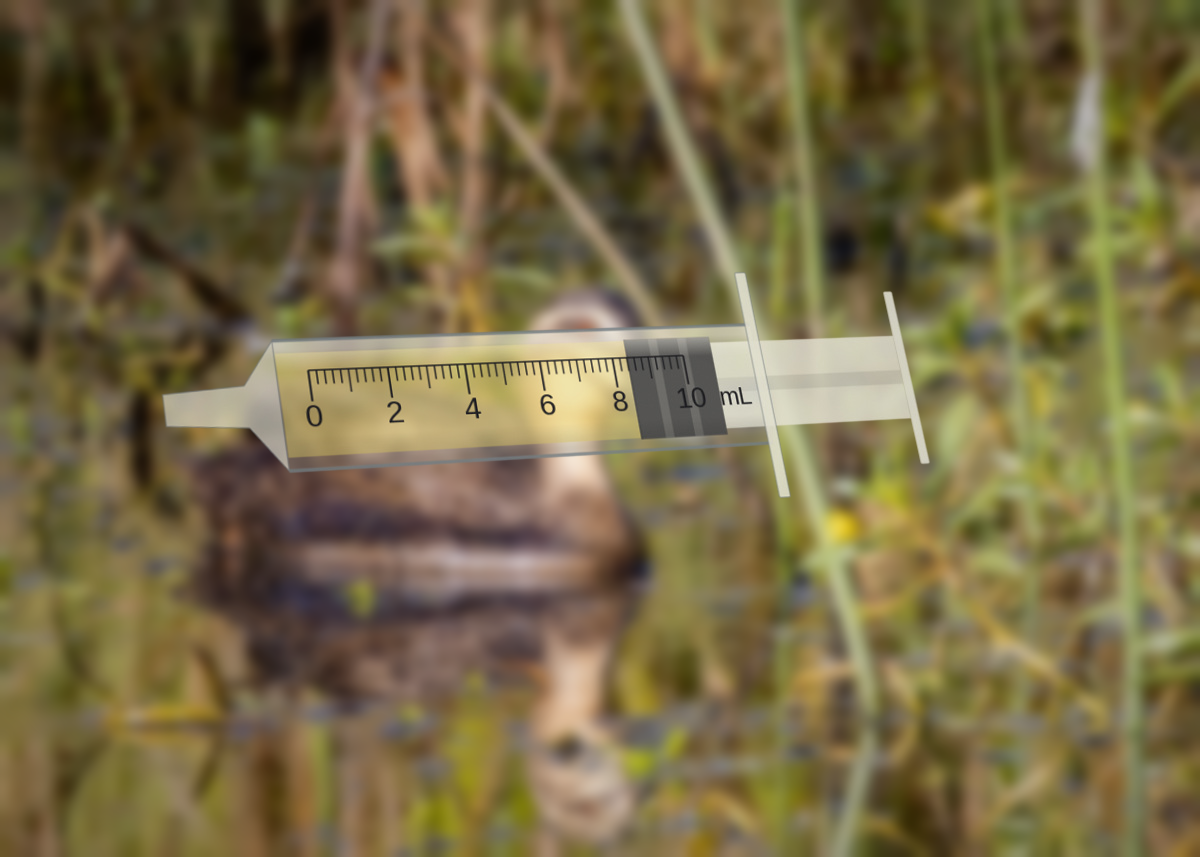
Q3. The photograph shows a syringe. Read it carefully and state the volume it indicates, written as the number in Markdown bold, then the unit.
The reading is **8.4** mL
